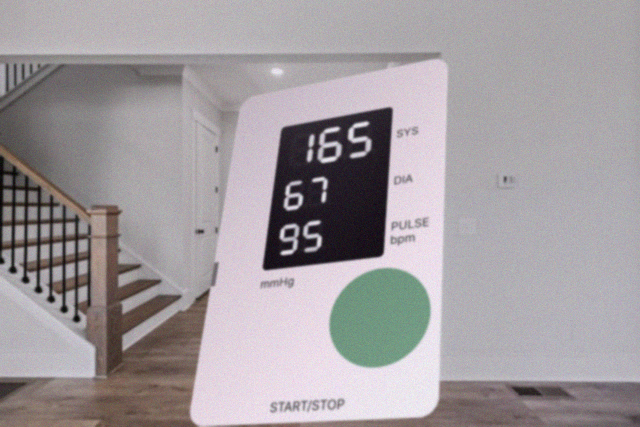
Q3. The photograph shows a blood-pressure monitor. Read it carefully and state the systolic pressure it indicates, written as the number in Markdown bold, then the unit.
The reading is **165** mmHg
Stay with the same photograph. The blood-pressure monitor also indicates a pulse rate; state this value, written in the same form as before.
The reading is **95** bpm
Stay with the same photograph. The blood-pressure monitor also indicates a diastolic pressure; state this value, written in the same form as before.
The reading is **67** mmHg
